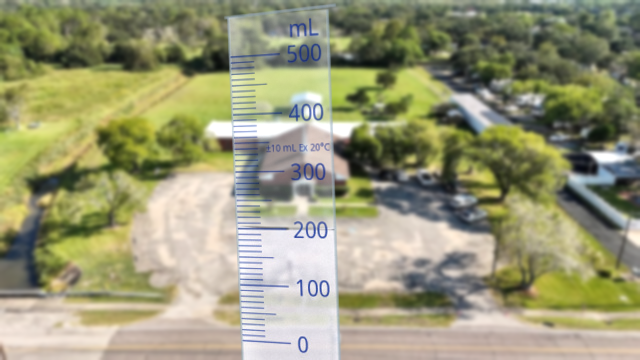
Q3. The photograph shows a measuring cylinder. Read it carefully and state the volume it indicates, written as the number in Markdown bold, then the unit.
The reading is **200** mL
